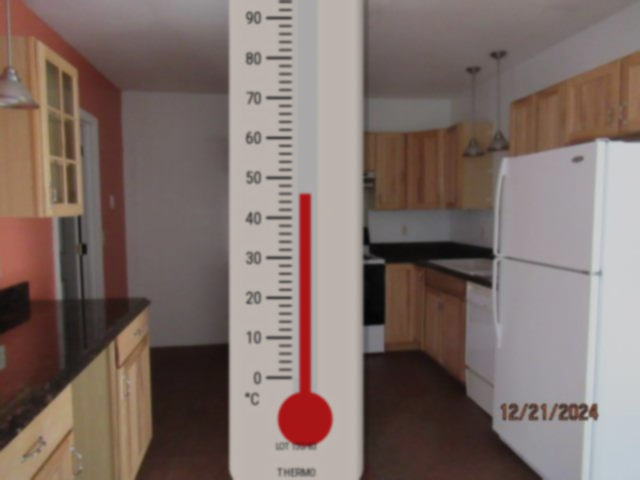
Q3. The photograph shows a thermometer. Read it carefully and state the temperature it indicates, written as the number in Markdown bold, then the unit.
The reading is **46** °C
